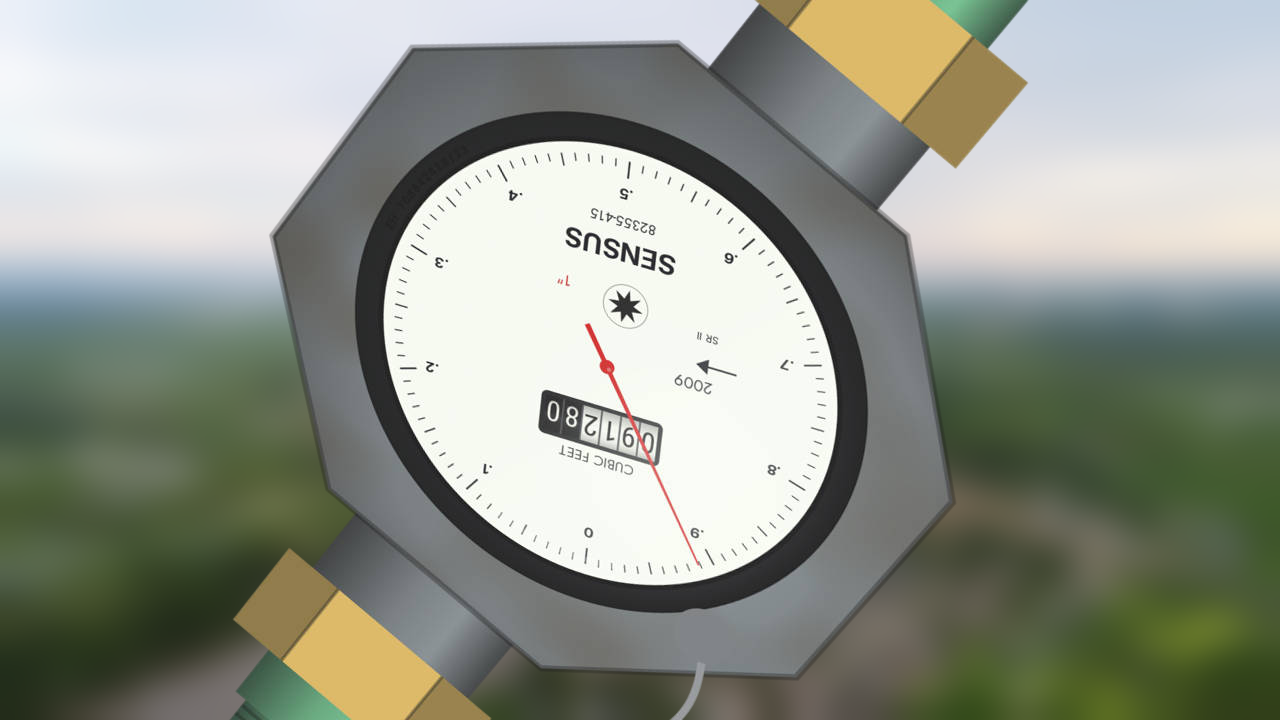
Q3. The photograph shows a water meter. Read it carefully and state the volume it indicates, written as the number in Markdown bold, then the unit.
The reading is **91279.91** ft³
